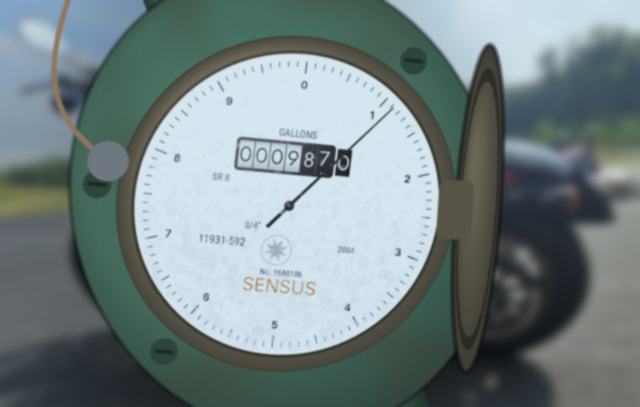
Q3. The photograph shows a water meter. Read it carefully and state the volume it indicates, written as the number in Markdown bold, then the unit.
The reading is **9871.1** gal
